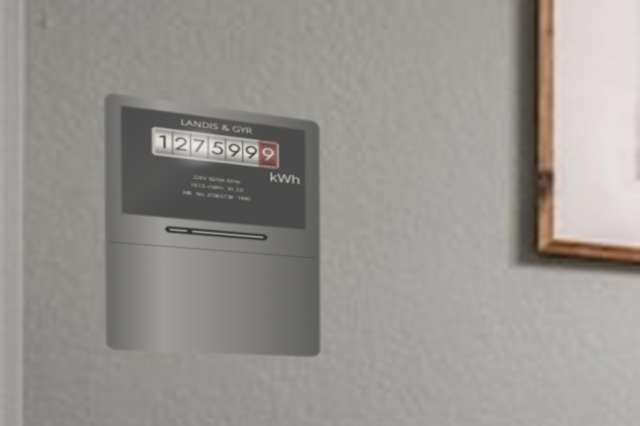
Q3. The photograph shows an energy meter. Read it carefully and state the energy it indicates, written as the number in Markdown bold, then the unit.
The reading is **127599.9** kWh
